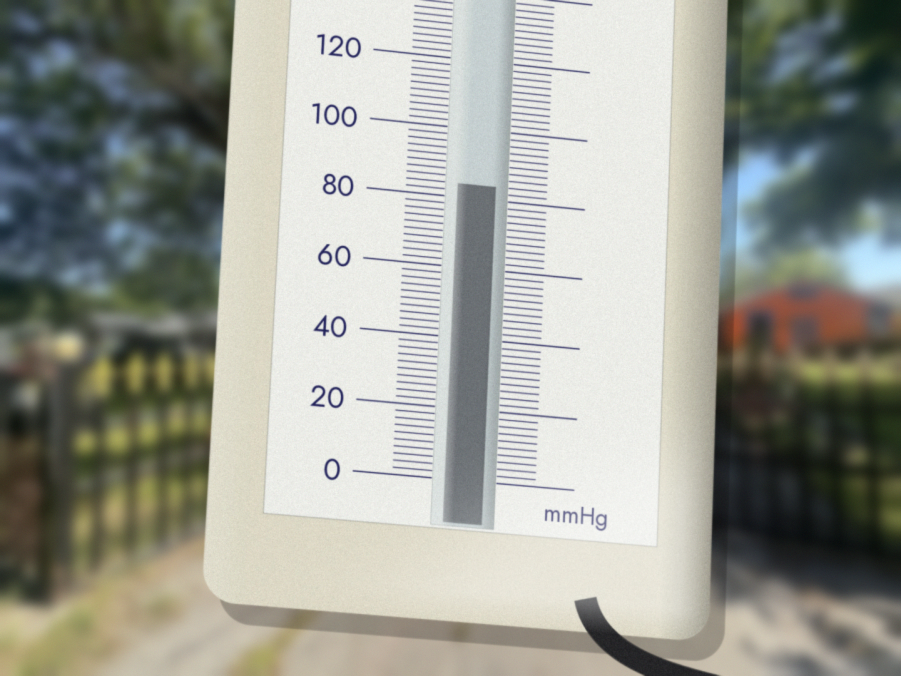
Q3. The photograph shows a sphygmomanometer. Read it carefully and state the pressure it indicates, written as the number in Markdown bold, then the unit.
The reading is **84** mmHg
